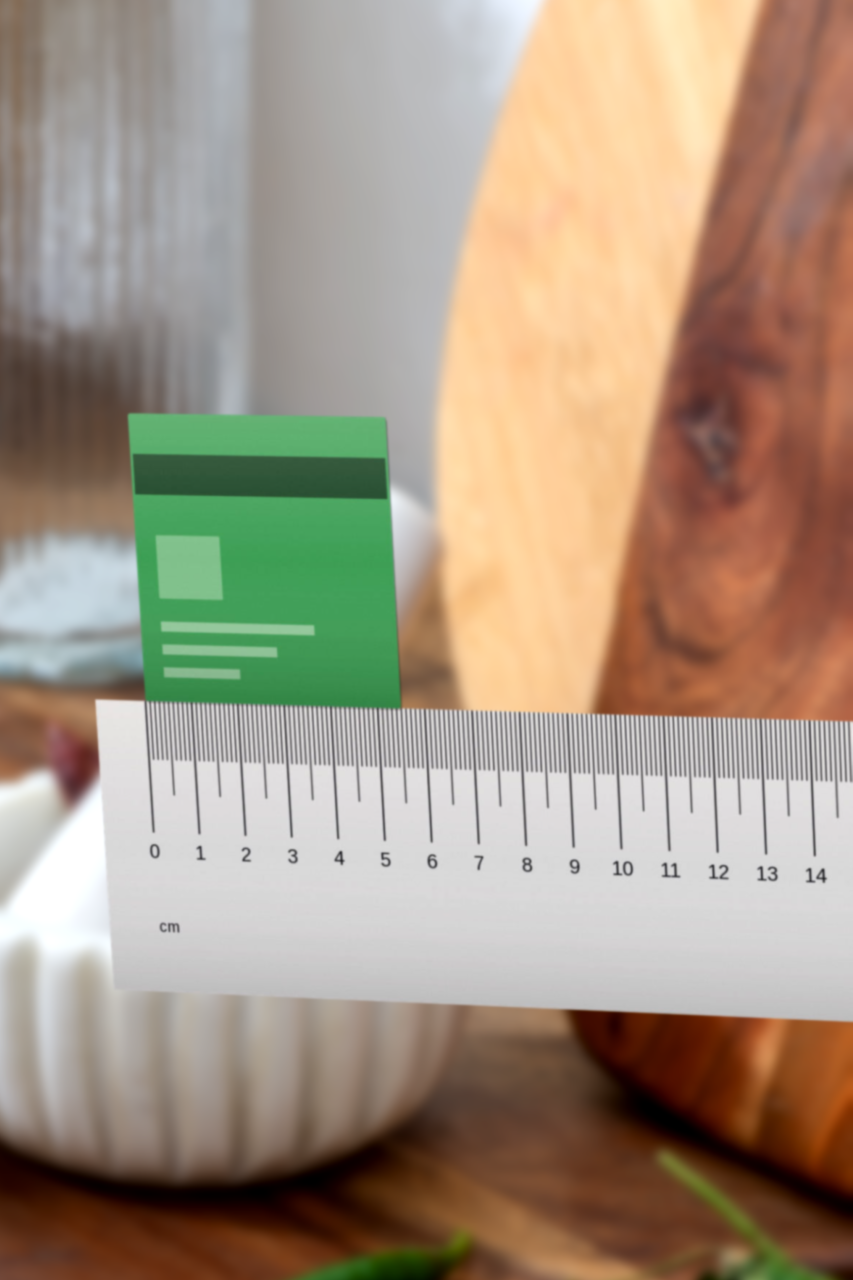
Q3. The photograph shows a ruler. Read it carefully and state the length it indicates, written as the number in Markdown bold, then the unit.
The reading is **5.5** cm
